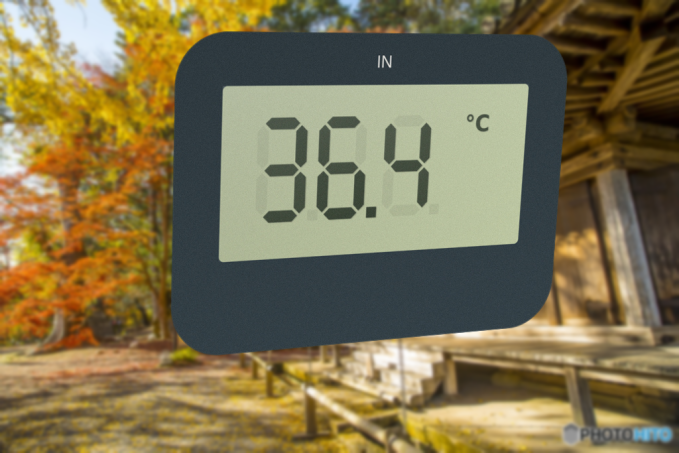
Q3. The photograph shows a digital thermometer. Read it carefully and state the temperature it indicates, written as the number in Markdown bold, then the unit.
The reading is **36.4** °C
